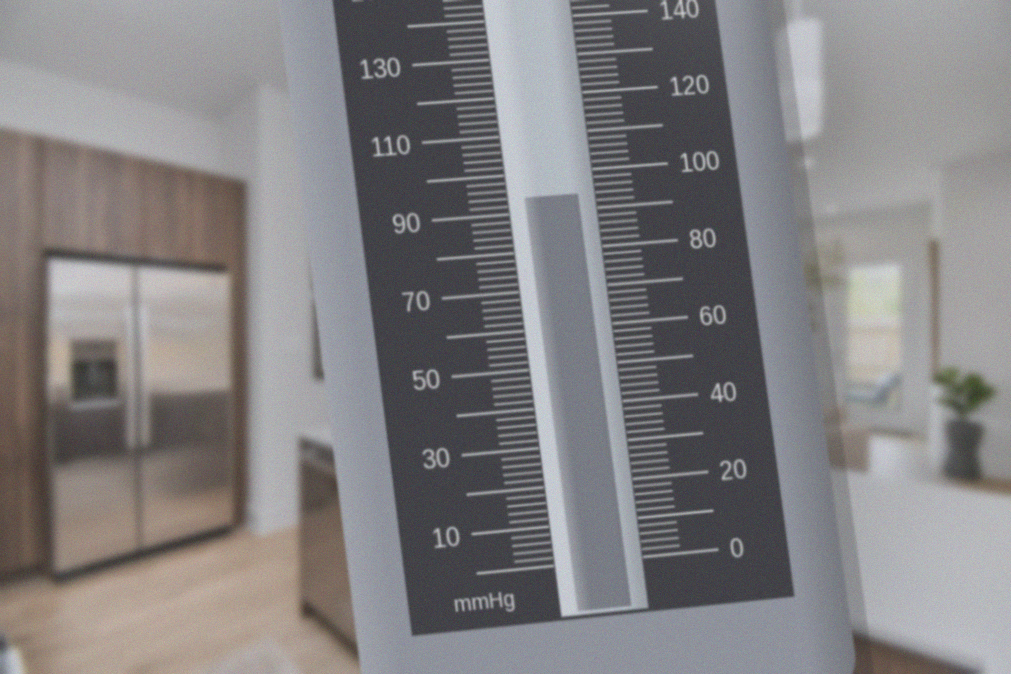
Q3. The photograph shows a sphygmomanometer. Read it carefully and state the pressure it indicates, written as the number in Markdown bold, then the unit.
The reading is **94** mmHg
